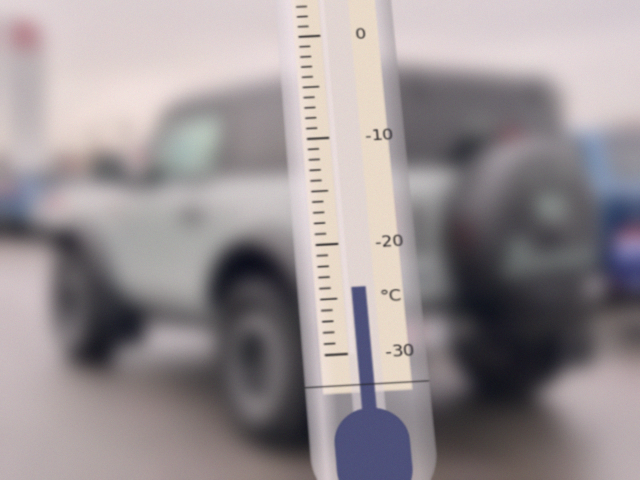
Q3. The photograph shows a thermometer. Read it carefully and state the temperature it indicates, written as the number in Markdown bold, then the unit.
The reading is **-24** °C
